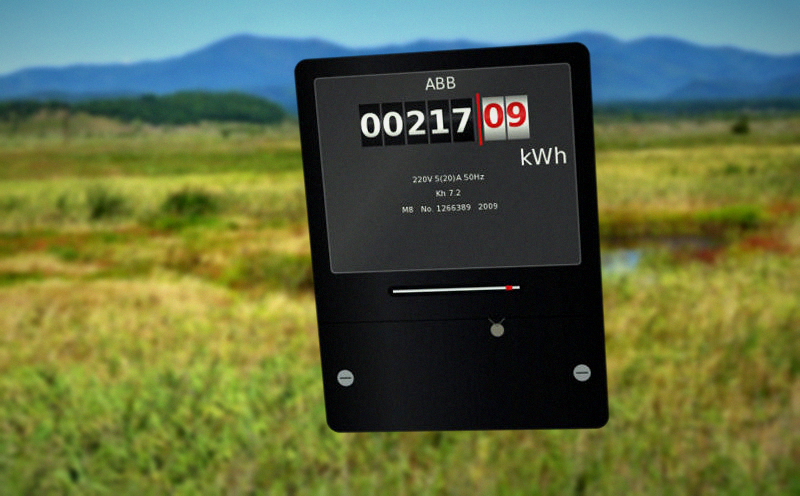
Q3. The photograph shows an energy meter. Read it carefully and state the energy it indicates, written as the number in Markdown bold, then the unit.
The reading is **217.09** kWh
